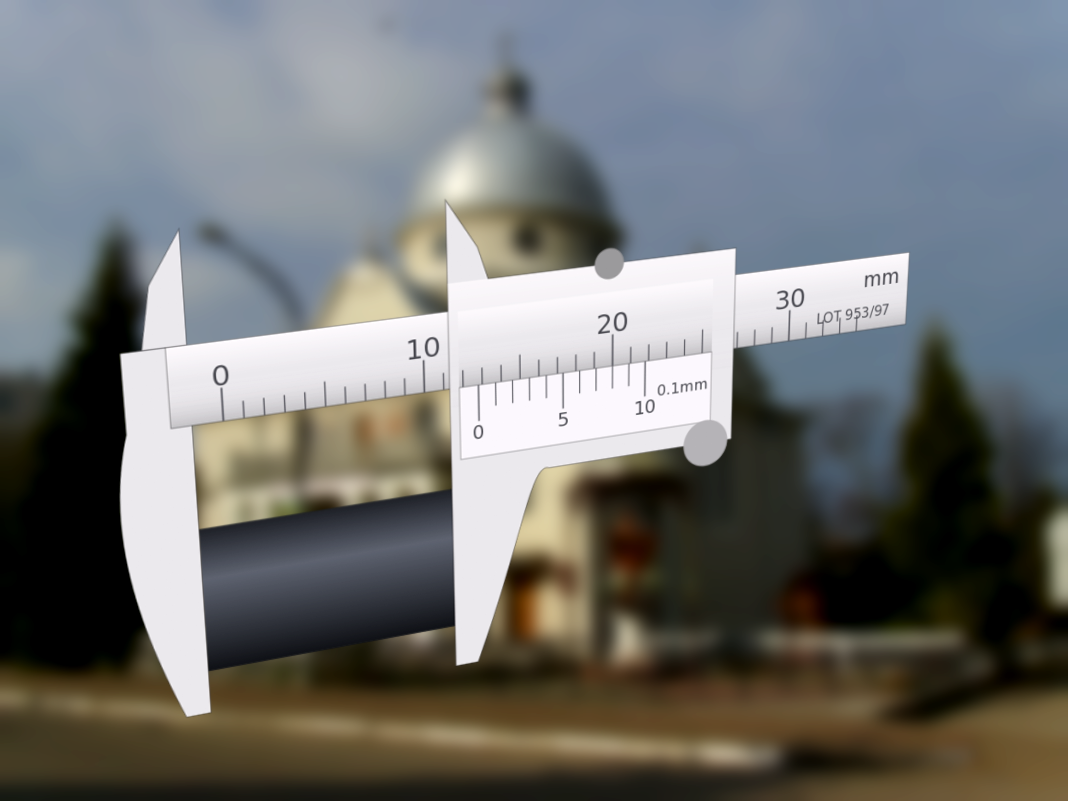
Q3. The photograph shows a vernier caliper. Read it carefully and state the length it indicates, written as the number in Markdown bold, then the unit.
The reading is **12.8** mm
